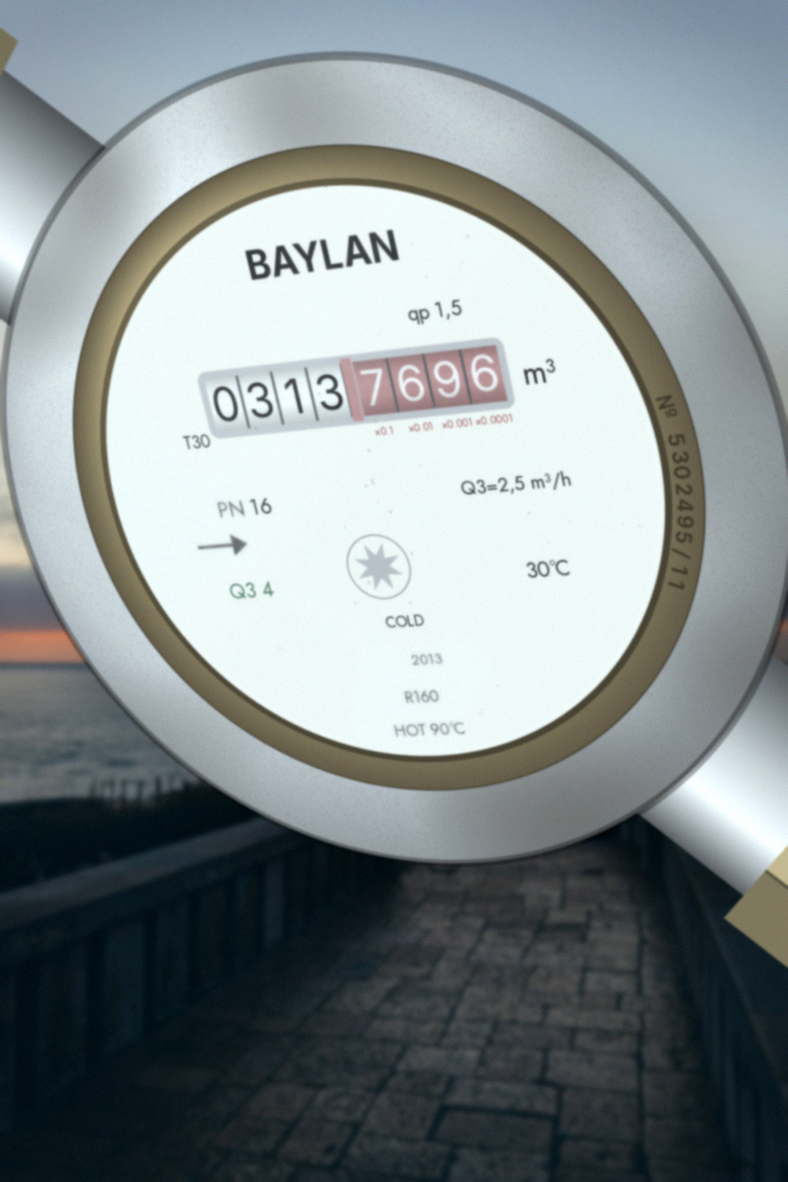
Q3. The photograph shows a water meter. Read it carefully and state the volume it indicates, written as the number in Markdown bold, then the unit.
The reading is **313.7696** m³
